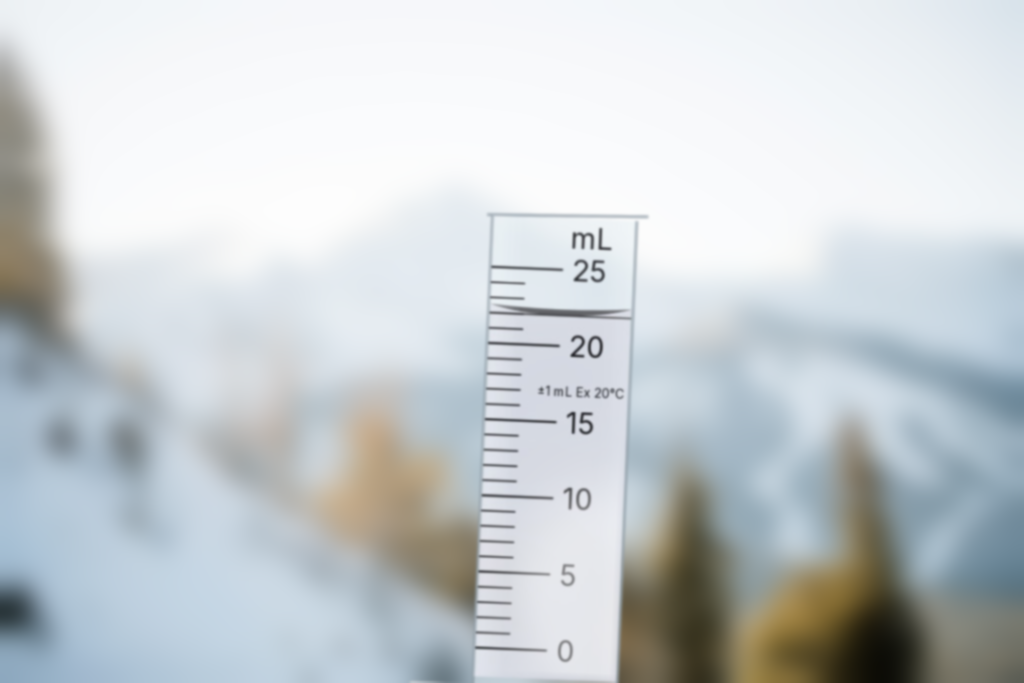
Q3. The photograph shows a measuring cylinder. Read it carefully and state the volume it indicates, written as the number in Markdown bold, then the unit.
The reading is **22** mL
